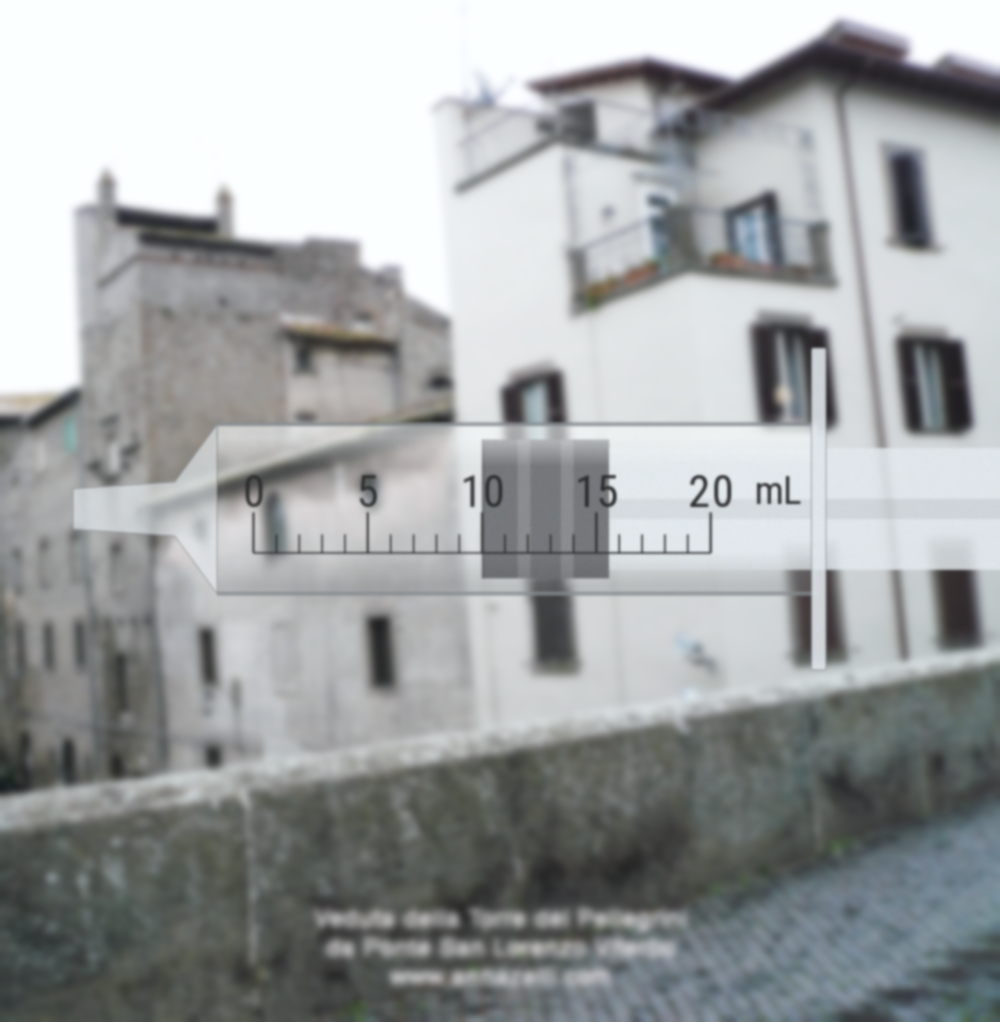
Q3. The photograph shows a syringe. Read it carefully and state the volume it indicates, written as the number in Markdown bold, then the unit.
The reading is **10** mL
